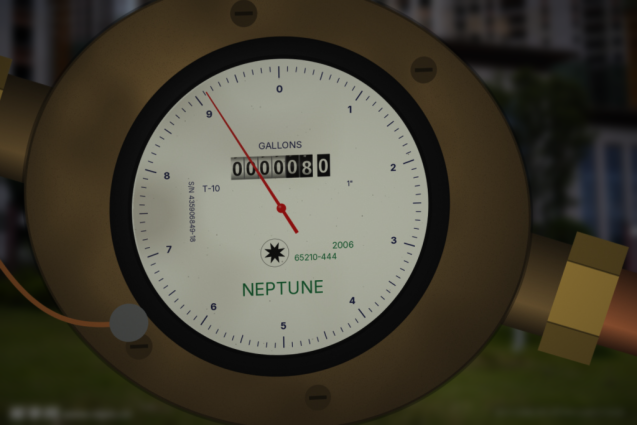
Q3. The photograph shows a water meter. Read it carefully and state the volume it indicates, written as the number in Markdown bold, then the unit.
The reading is **79.1** gal
